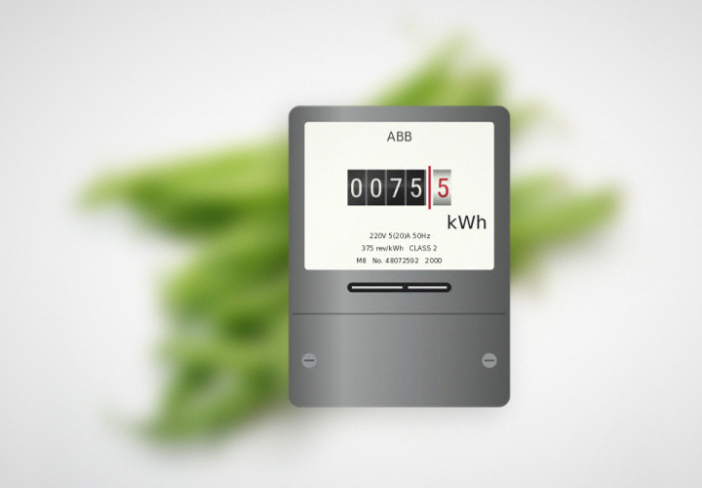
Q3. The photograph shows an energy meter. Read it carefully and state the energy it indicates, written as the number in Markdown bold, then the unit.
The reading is **75.5** kWh
